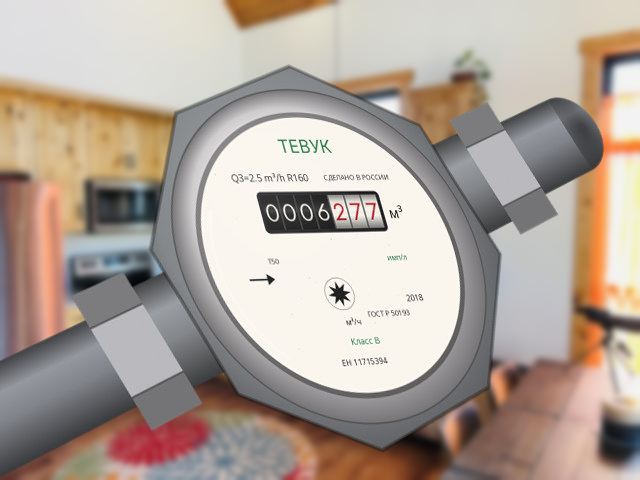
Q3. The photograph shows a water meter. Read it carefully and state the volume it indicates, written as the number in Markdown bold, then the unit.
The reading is **6.277** m³
